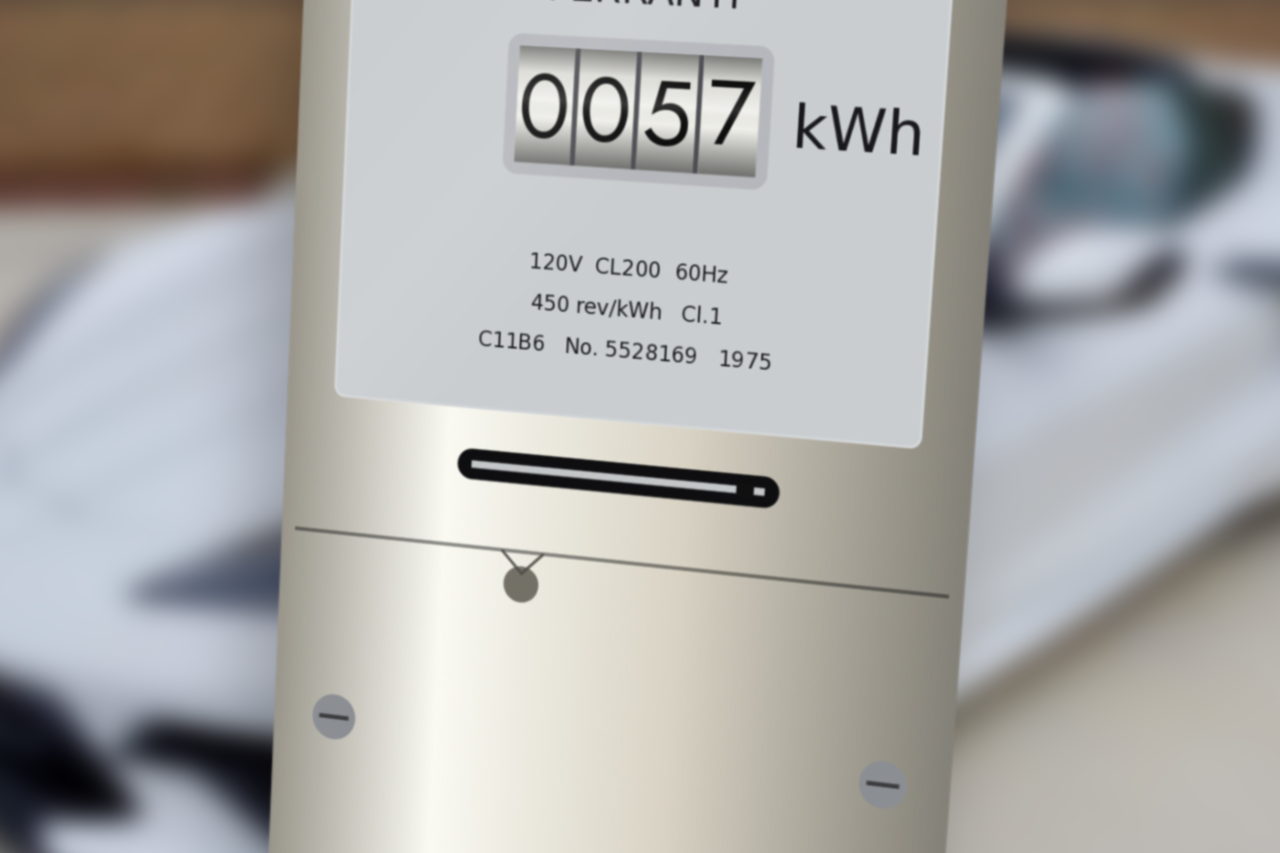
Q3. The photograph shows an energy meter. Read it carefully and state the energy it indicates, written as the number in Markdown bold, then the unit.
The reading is **57** kWh
